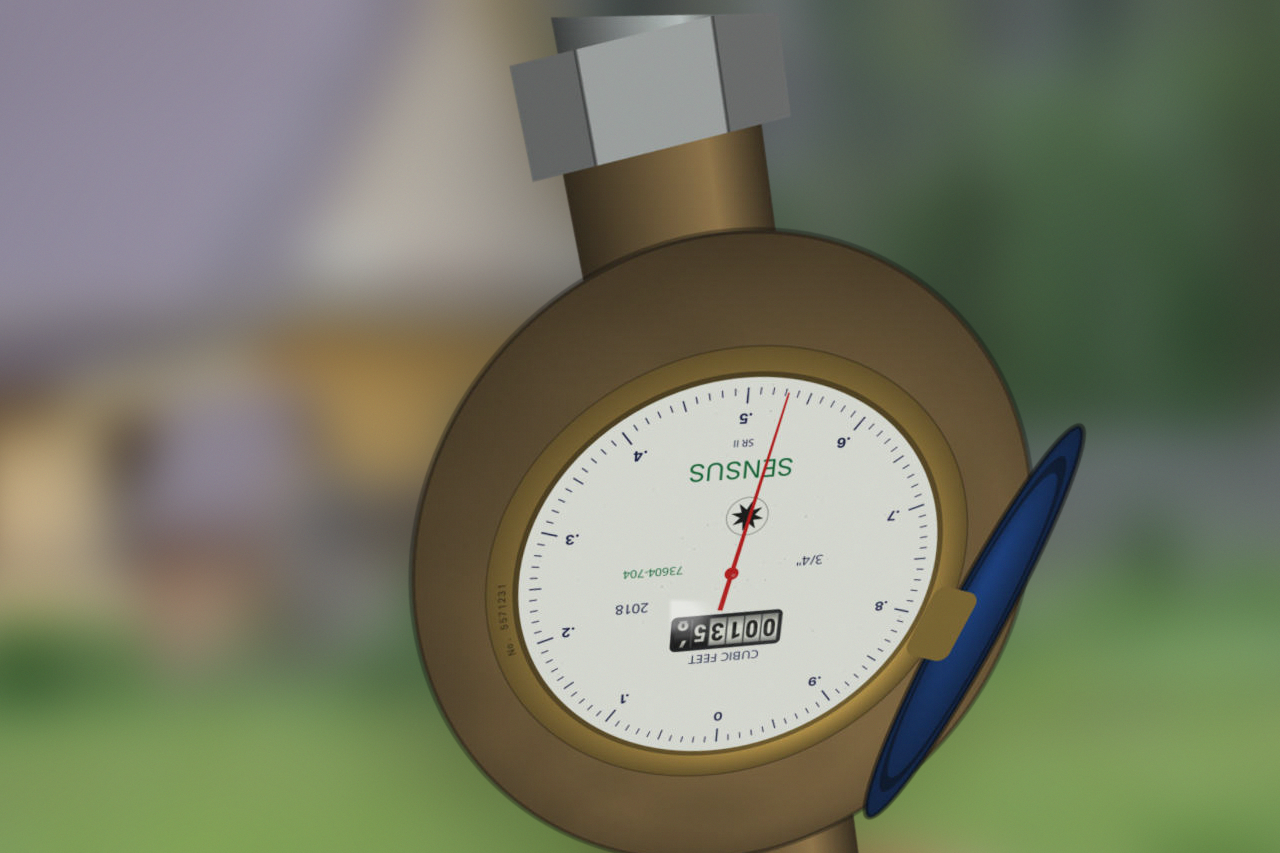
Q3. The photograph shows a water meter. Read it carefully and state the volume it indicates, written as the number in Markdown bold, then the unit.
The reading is **1357.53** ft³
